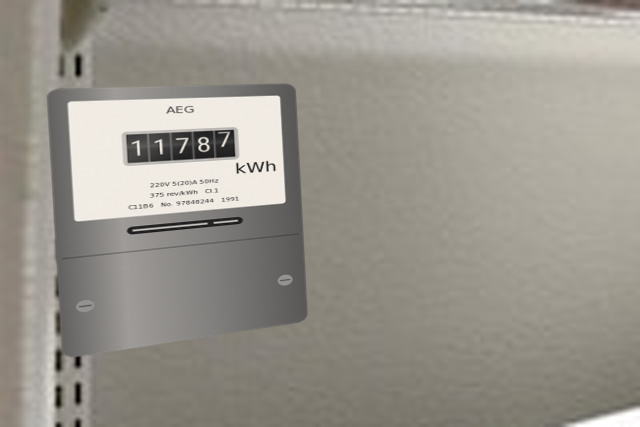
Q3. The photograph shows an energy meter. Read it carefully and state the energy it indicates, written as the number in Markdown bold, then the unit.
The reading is **11787** kWh
